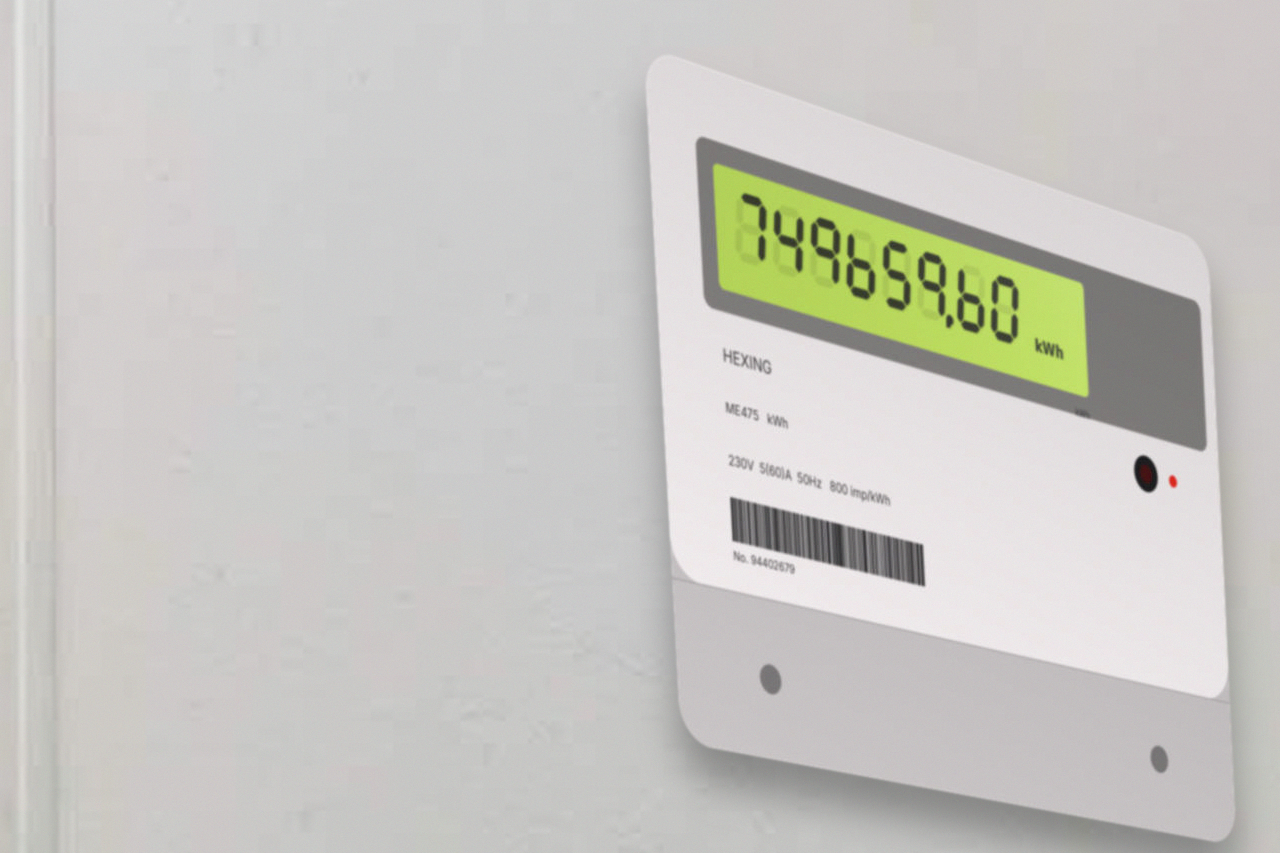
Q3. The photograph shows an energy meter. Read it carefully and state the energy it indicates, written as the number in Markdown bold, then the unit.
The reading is **749659.60** kWh
